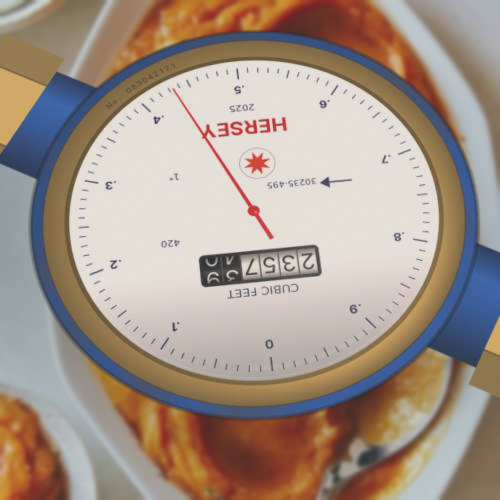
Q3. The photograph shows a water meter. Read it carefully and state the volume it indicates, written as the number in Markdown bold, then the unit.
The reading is **235739.43** ft³
